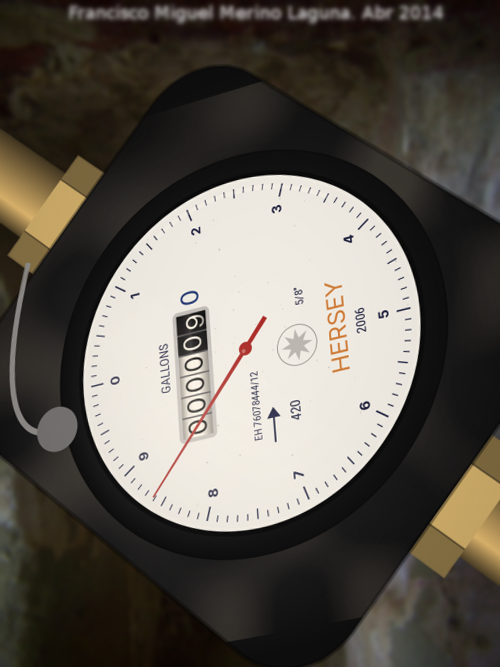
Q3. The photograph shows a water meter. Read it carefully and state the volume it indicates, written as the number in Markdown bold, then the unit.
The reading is **88.6** gal
